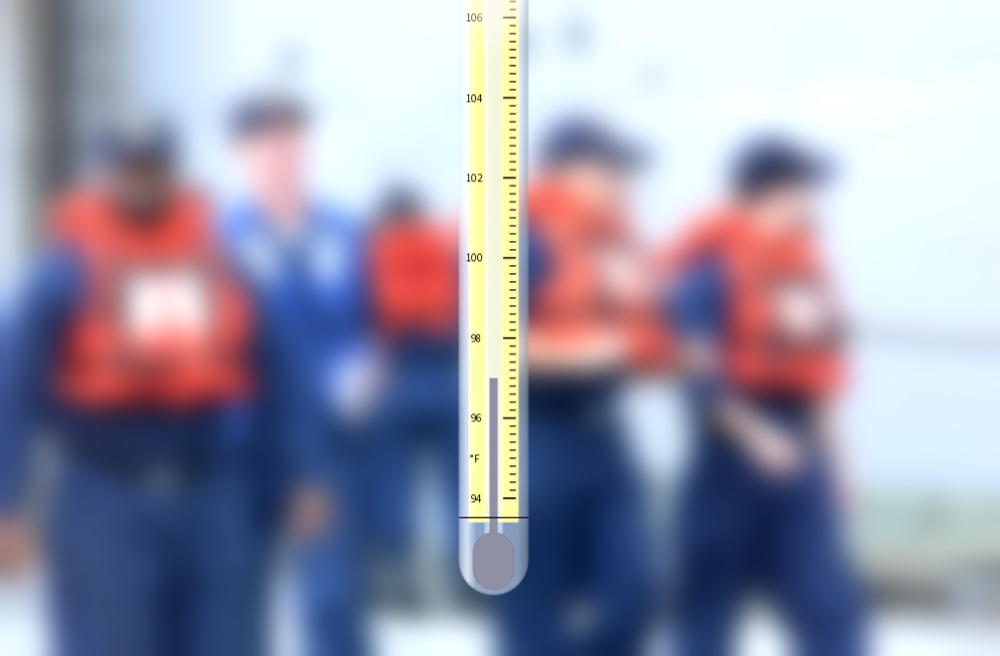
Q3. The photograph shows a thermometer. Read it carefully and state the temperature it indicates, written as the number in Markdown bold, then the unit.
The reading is **97** °F
